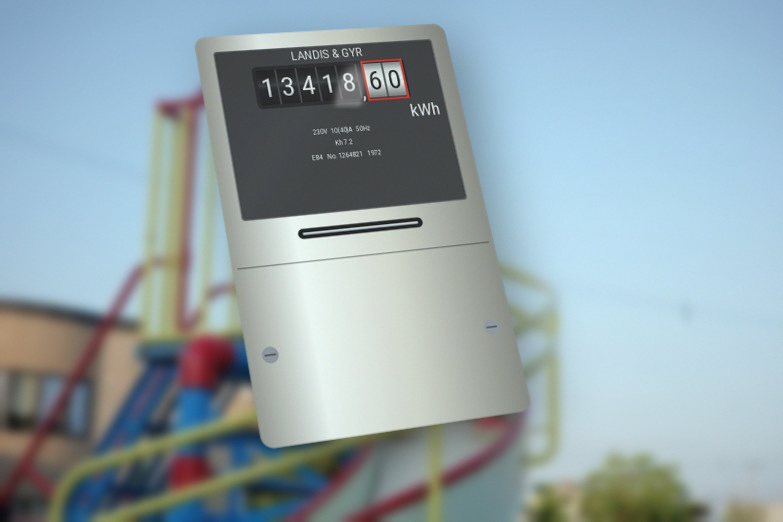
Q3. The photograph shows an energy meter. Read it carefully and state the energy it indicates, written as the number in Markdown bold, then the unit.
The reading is **13418.60** kWh
